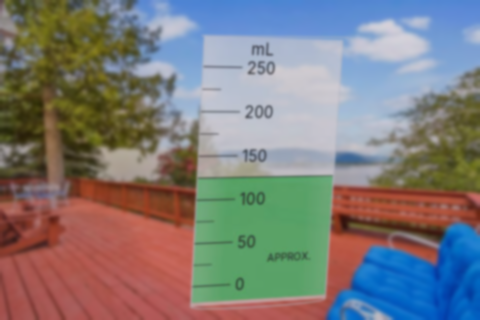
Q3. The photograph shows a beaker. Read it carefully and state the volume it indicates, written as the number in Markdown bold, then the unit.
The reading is **125** mL
